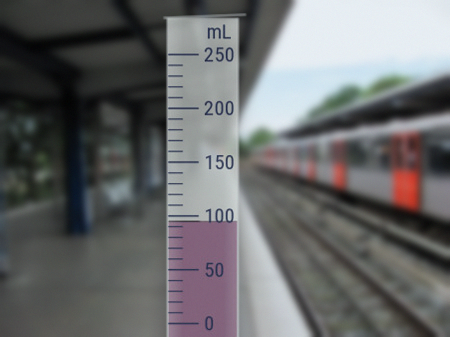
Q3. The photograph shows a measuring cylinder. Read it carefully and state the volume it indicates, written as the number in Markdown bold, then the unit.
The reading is **95** mL
